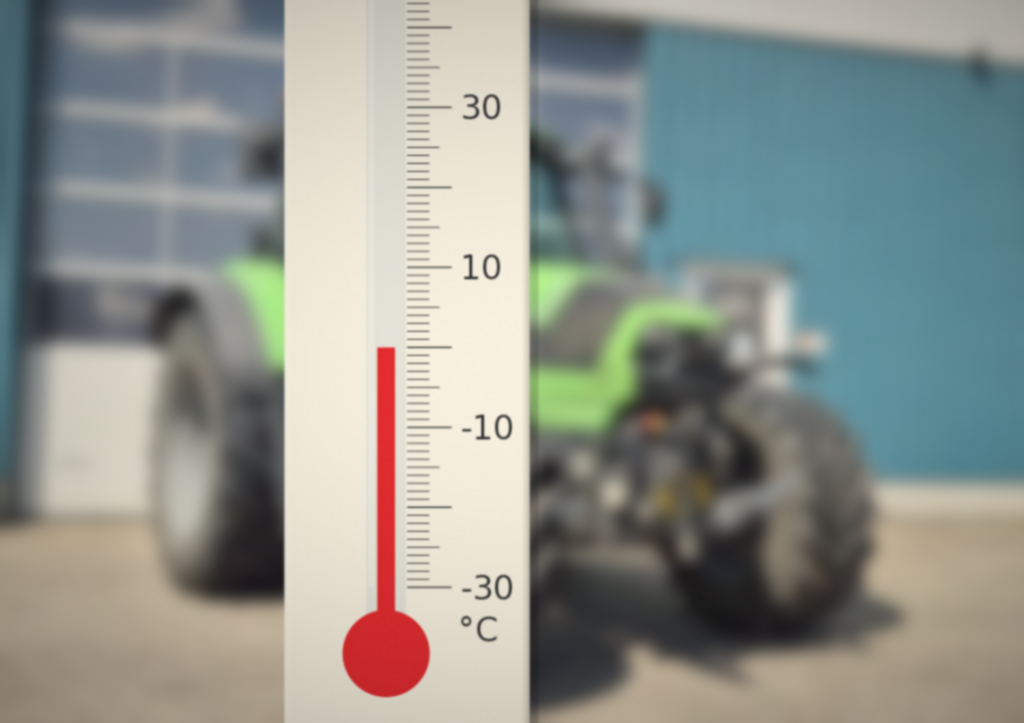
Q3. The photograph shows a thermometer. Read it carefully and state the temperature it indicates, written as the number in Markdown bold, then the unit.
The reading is **0** °C
